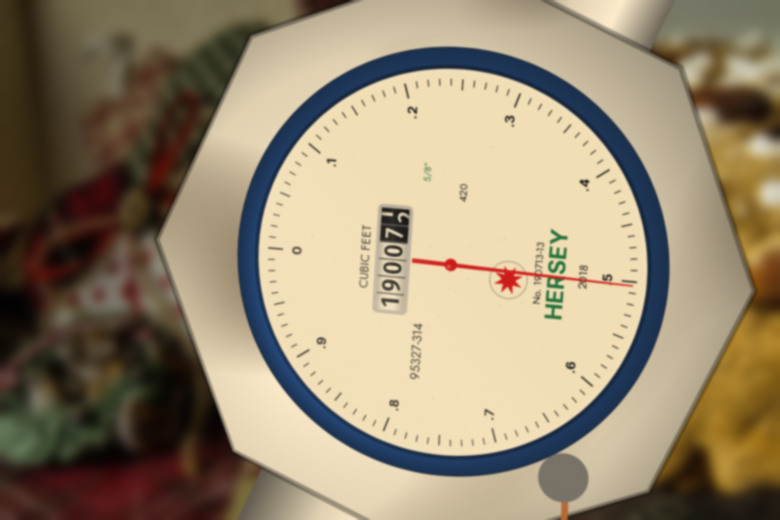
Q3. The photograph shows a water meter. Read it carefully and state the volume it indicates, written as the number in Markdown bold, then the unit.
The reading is **190071.50** ft³
